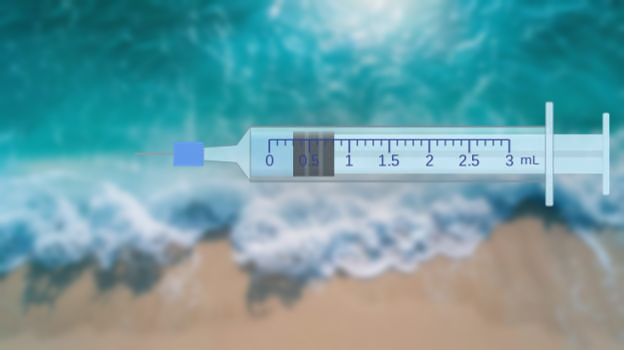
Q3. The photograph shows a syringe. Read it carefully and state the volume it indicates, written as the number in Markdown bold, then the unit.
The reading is **0.3** mL
